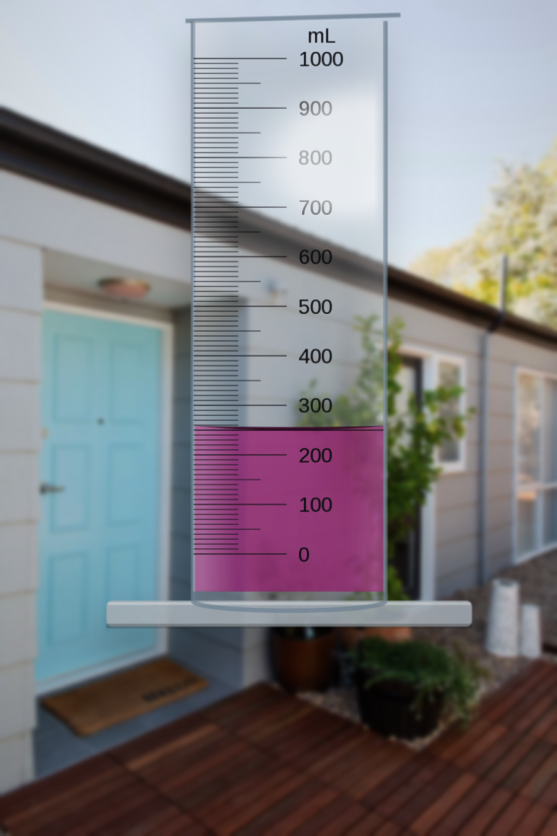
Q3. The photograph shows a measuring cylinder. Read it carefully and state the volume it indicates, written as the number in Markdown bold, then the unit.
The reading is **250** mL
